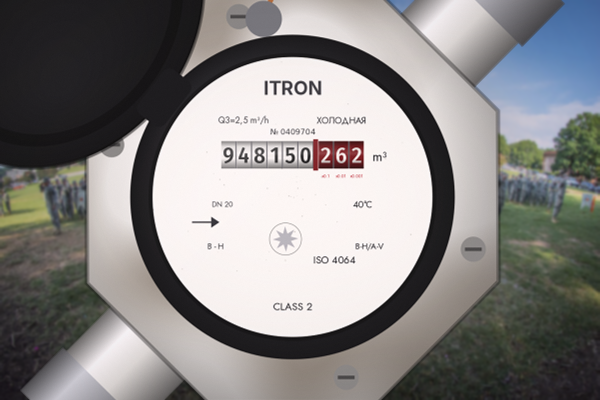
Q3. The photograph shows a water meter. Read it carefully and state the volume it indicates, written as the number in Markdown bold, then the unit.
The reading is **948150.262** m³
